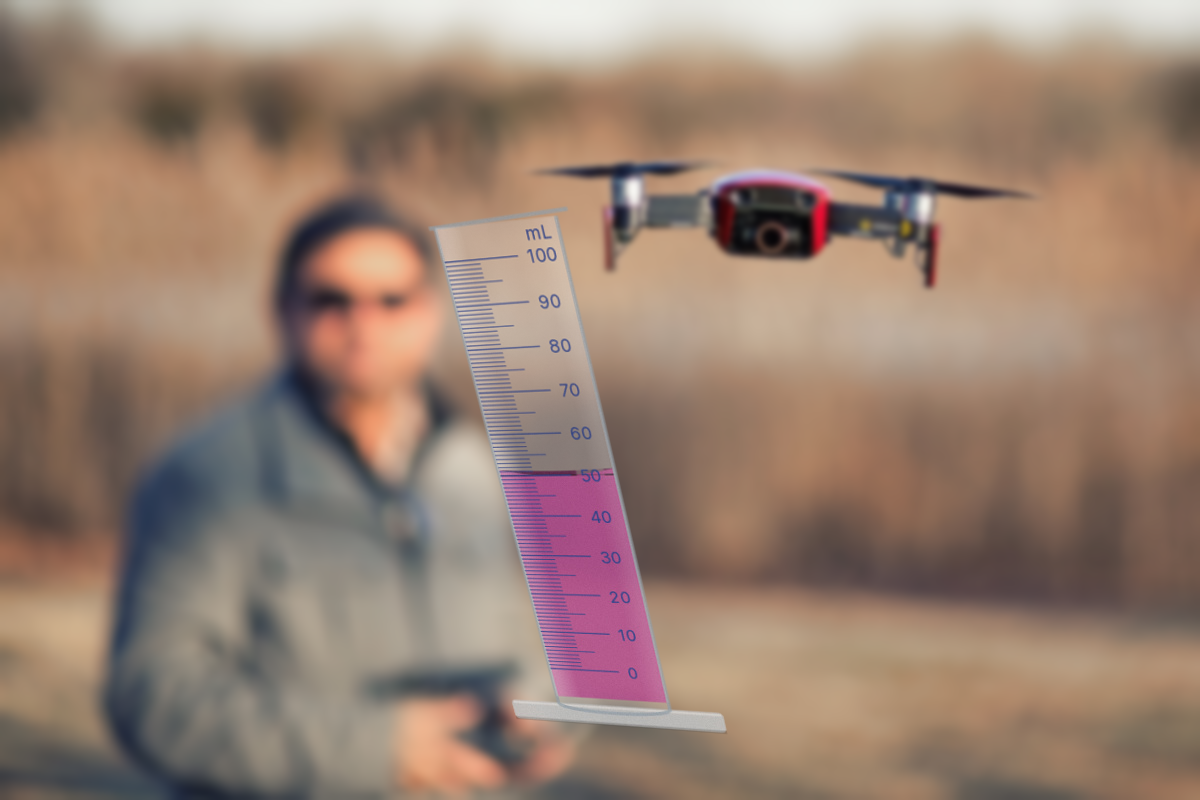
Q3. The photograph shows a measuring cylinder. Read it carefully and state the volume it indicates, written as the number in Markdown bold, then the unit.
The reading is **50** mL
